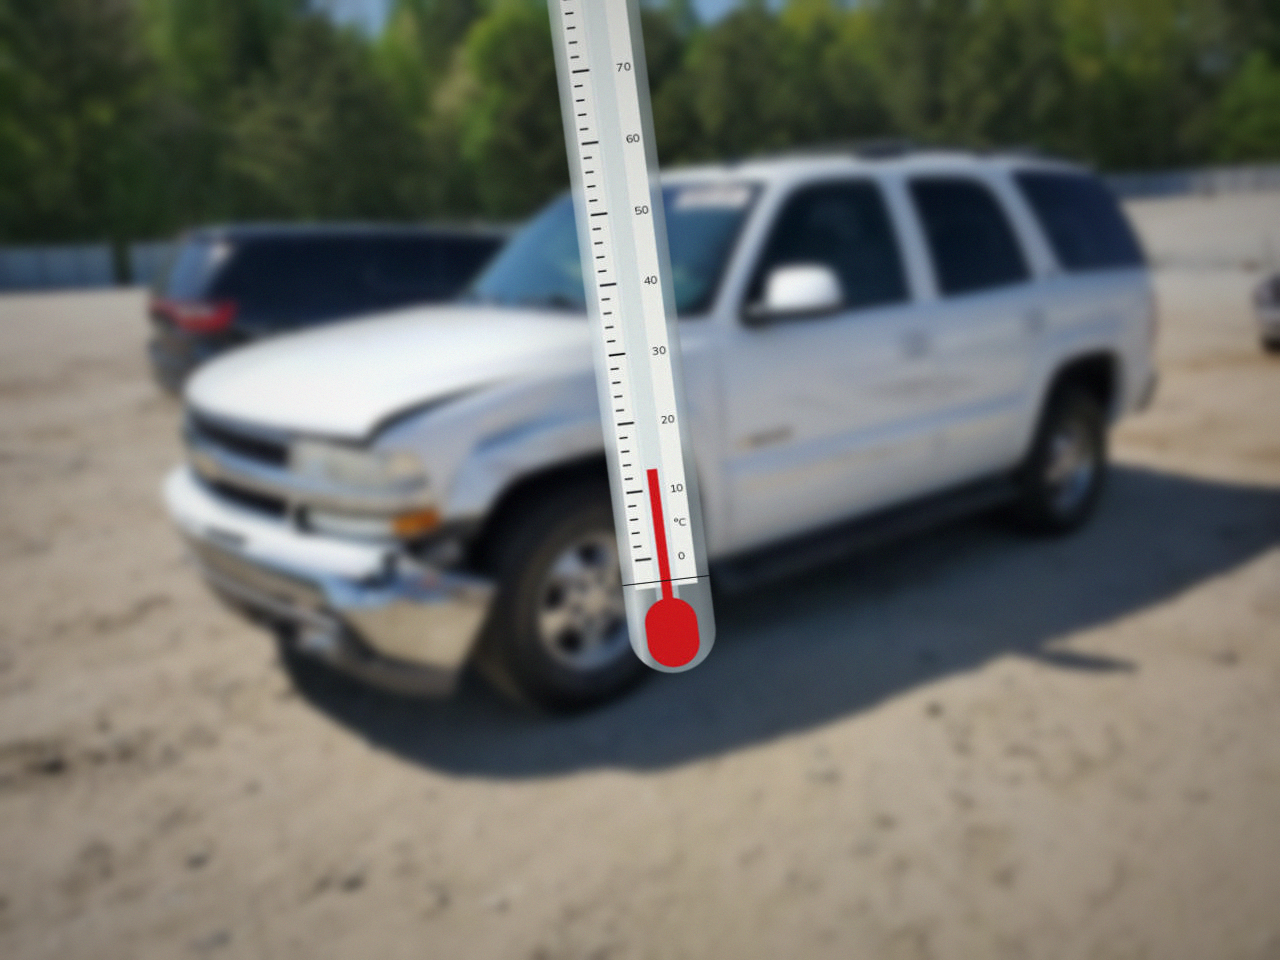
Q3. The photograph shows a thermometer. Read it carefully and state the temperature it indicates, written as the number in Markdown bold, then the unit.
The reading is **13** °C
